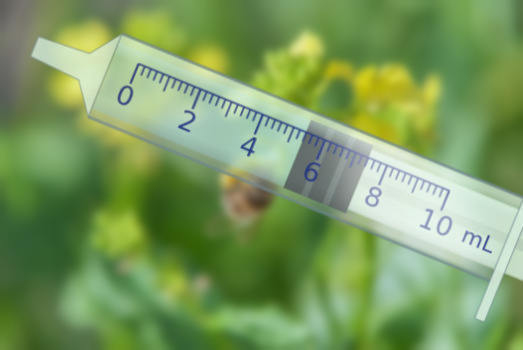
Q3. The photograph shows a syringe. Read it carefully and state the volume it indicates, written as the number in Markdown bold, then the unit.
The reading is **5.4** mL
